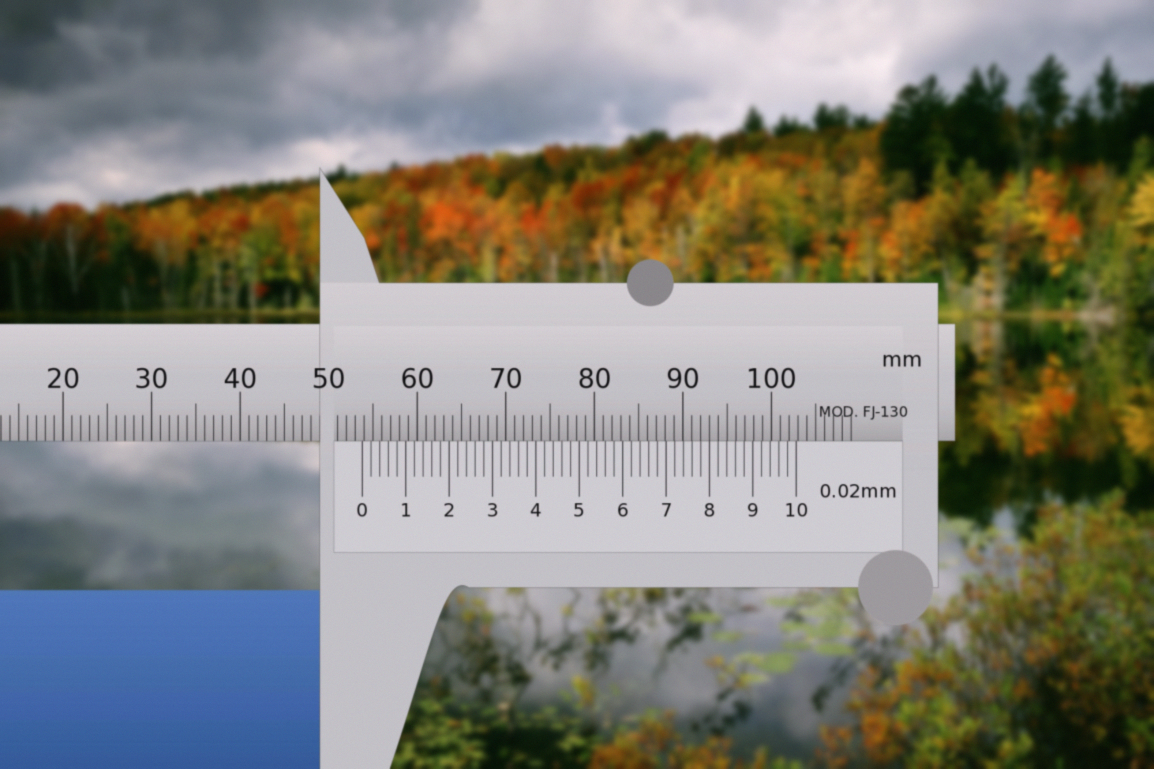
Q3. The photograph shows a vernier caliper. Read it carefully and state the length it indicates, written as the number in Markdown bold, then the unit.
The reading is **53.8** mm
